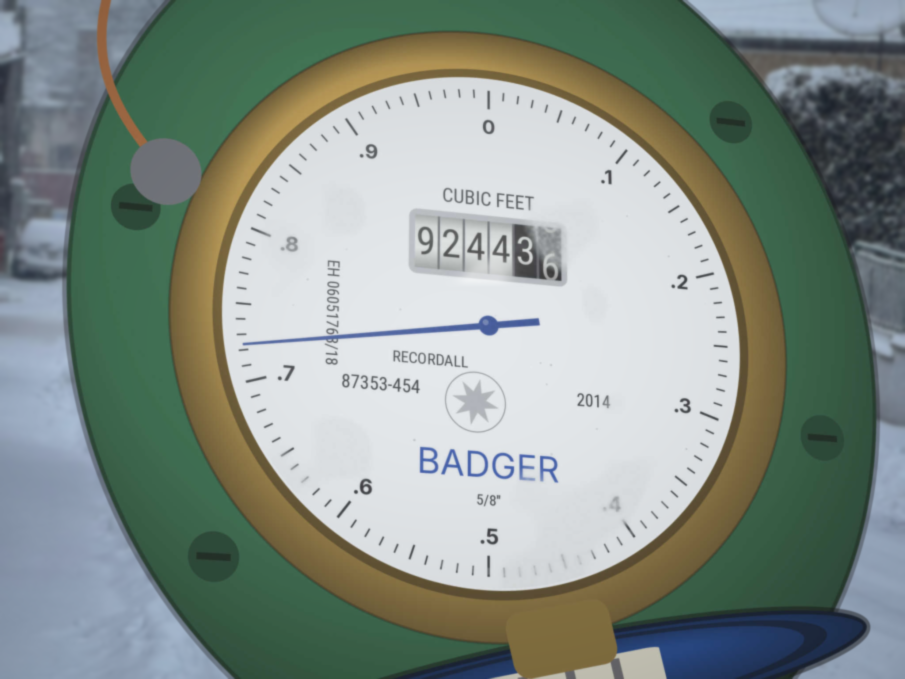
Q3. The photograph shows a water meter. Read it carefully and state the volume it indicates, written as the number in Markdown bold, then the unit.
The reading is **924435.72** ft³
